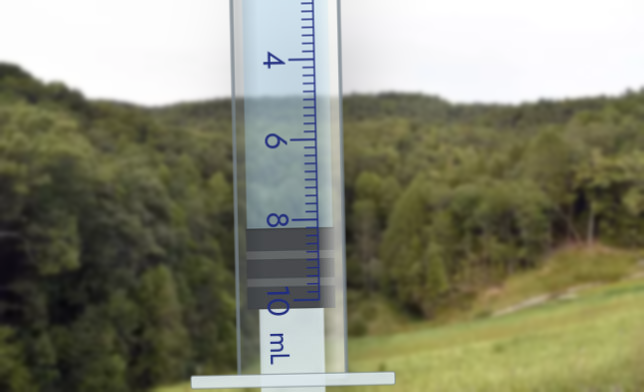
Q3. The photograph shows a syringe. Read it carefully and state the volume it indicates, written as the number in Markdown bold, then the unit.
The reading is **8.2** mL
